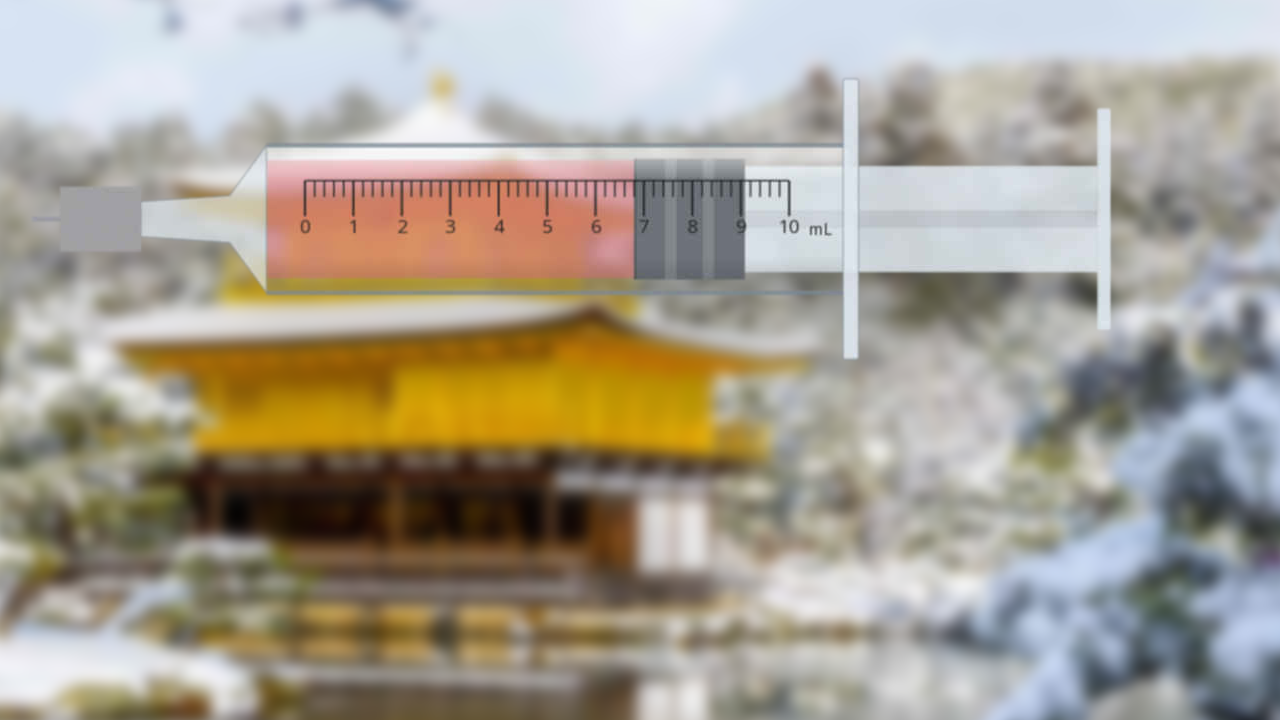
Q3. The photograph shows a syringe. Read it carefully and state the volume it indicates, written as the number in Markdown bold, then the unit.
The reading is **6.8** mL
